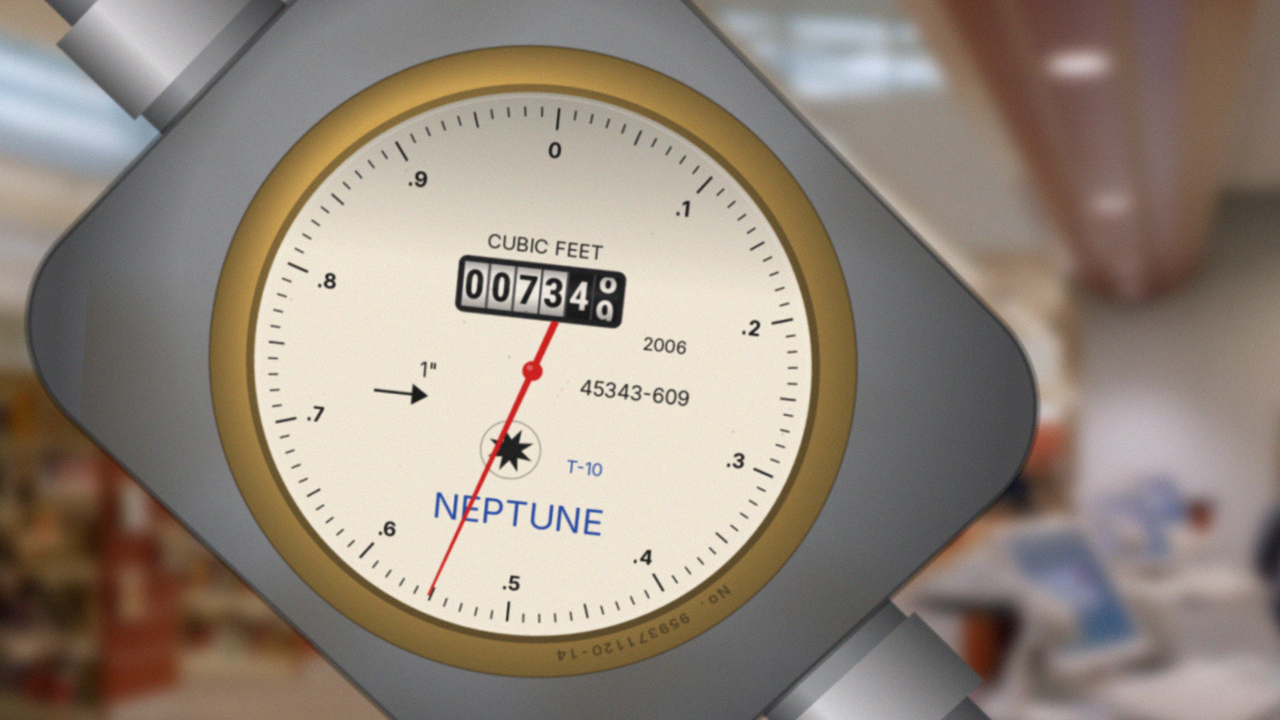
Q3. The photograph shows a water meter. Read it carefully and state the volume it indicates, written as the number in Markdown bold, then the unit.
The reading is **7348.55** ft³
